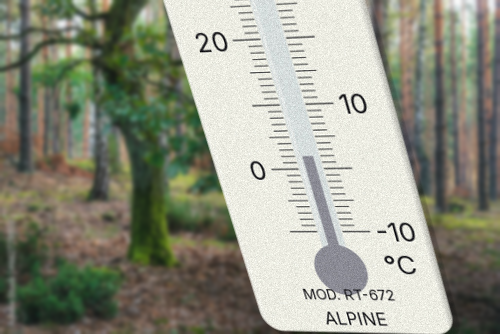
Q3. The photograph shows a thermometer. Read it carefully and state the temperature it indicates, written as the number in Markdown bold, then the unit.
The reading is **2** °C
